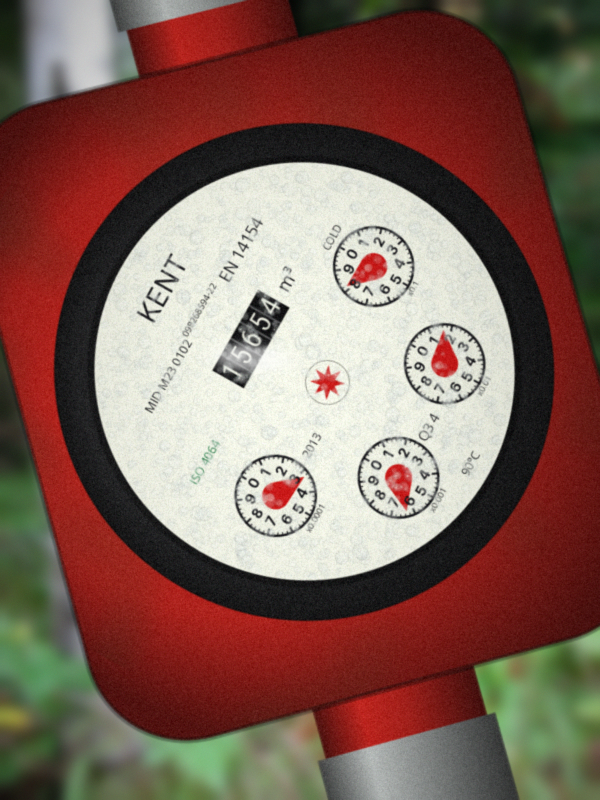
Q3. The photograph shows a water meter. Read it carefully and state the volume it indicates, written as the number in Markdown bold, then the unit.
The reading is **15654.8163** m³
